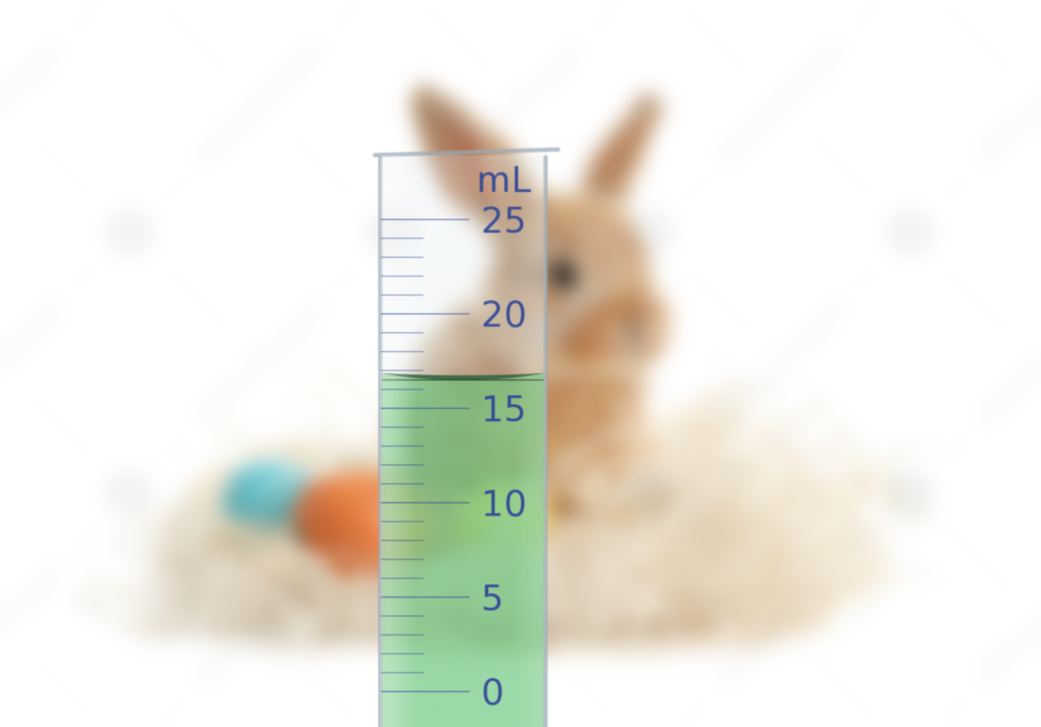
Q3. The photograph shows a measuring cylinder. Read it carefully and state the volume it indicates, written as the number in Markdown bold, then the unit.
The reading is **16.5** mL
